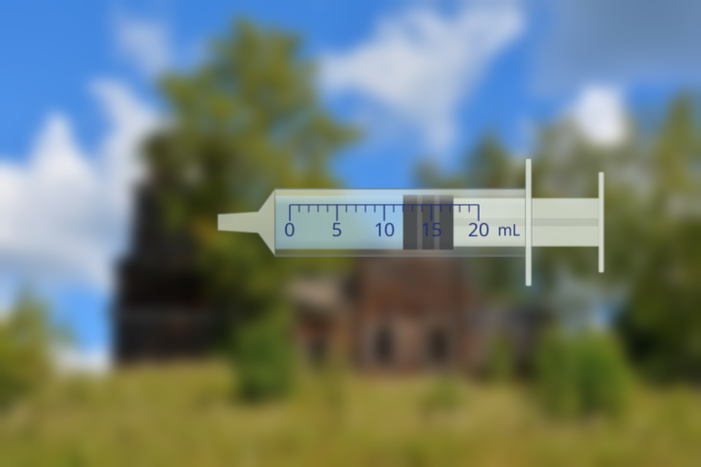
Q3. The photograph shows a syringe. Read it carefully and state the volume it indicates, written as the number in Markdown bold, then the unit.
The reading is **12** mL
